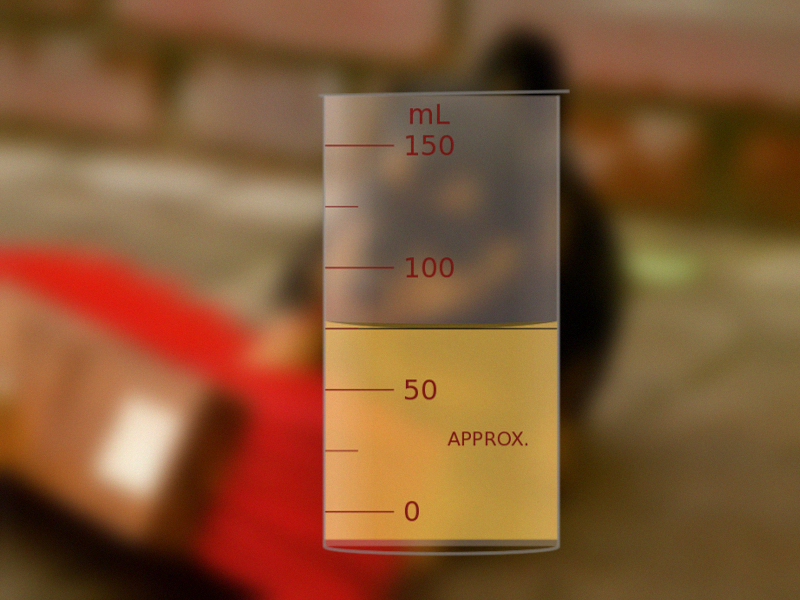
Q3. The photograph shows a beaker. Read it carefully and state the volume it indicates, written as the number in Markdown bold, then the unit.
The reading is **75** mL
